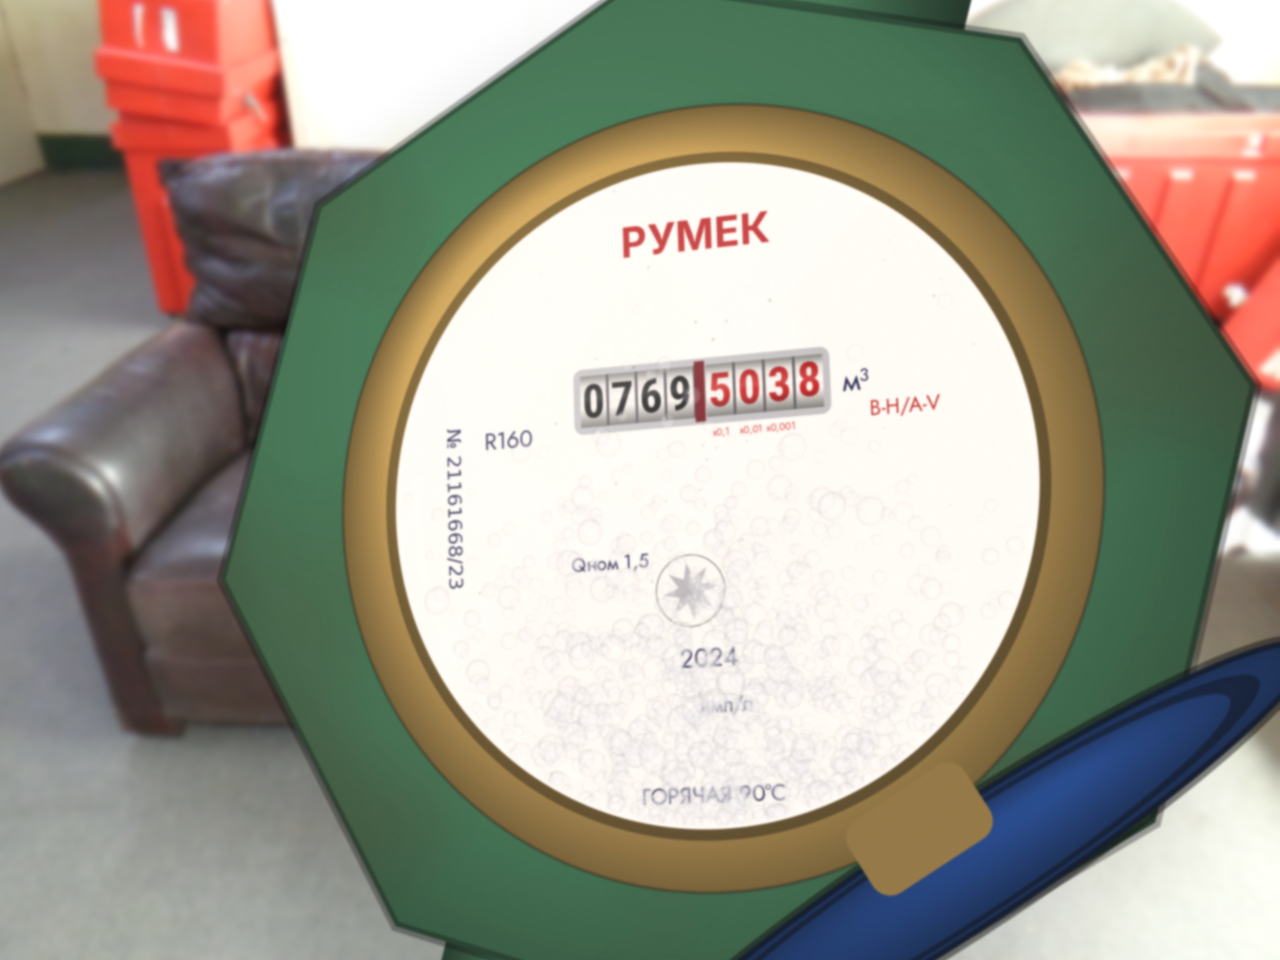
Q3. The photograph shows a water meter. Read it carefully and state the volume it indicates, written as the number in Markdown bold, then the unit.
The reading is **769.5038** m³
